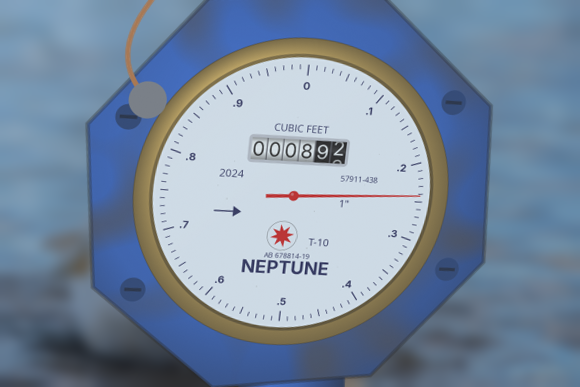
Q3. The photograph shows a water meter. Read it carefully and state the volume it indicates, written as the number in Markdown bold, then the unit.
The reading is **892.24** ft³
